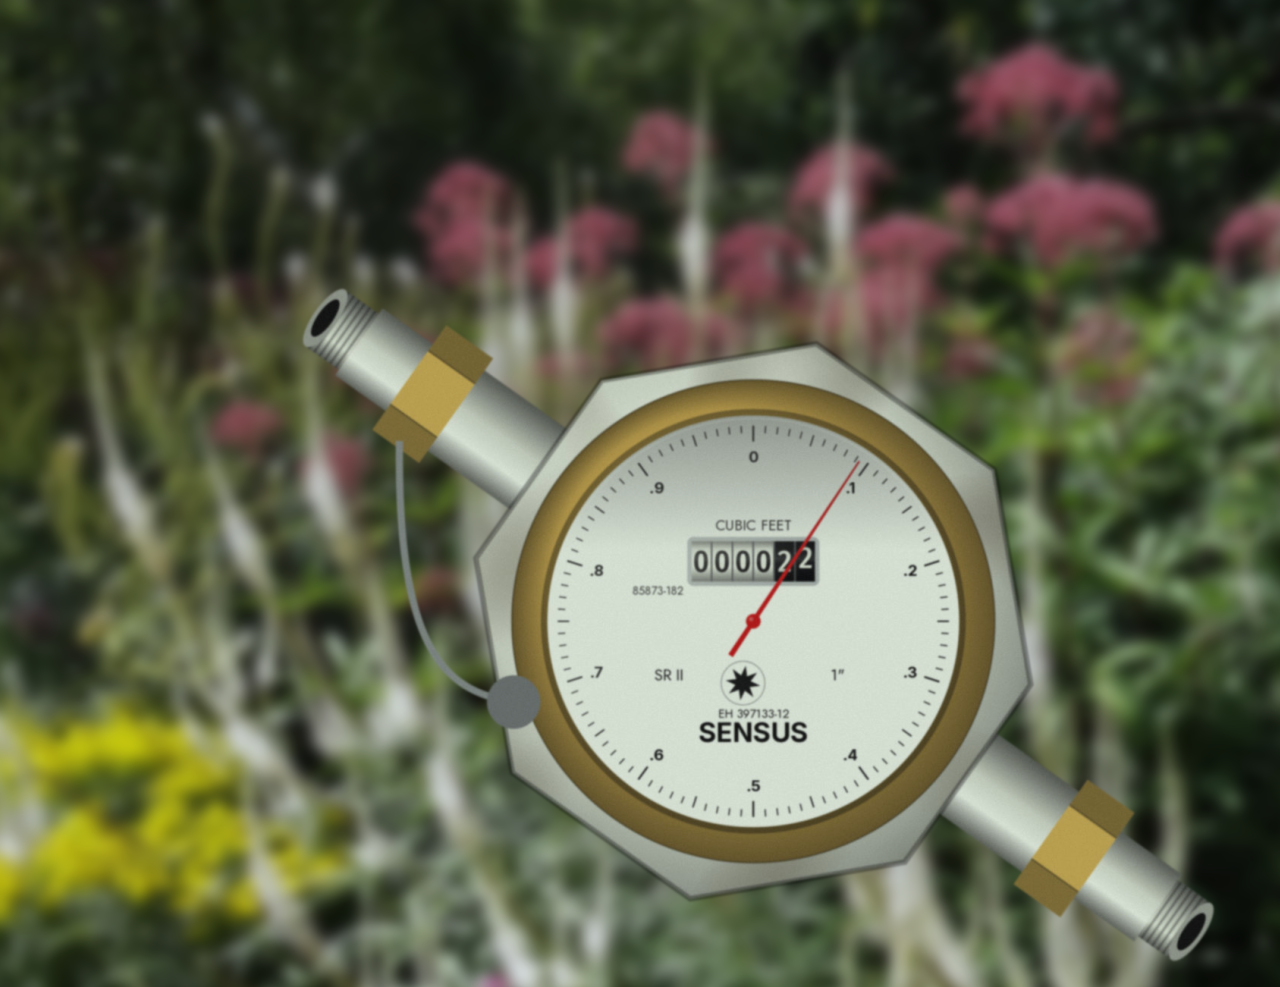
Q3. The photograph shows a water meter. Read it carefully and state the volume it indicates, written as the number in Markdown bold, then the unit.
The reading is **22.09** ft³
